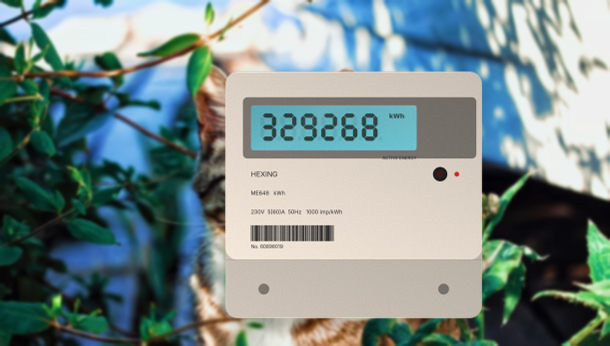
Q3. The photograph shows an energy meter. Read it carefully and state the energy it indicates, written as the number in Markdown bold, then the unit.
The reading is **329268** kWh
